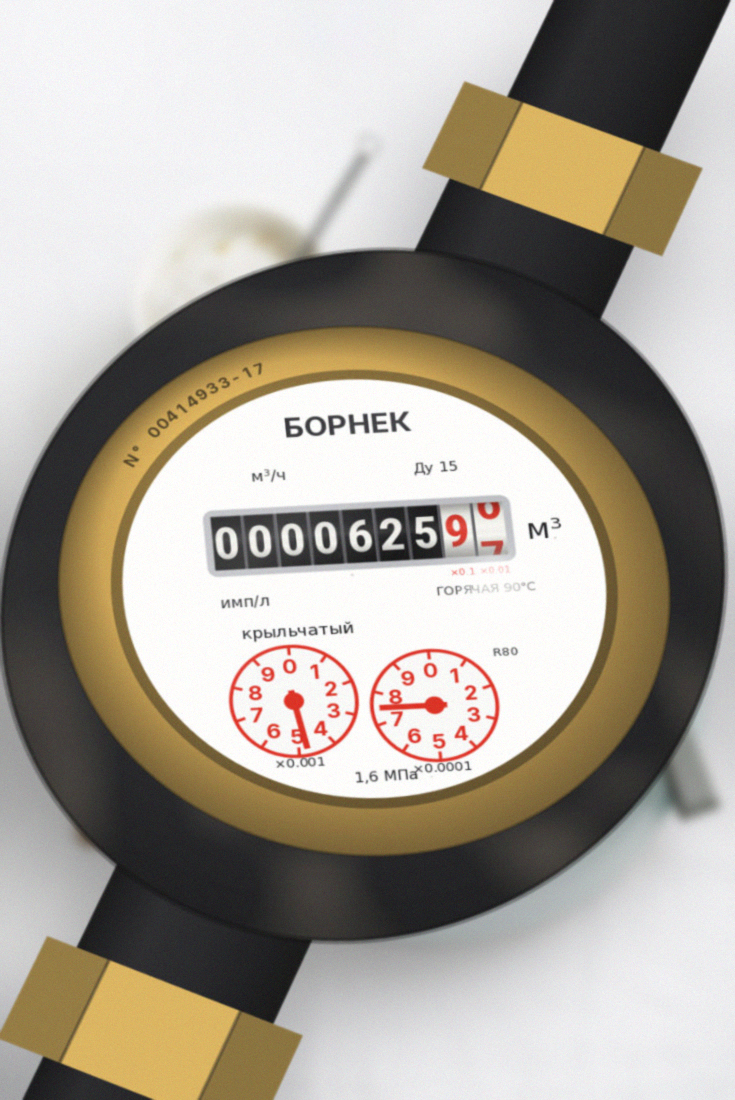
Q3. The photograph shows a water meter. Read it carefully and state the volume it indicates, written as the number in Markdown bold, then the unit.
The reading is **625.9647** m³
